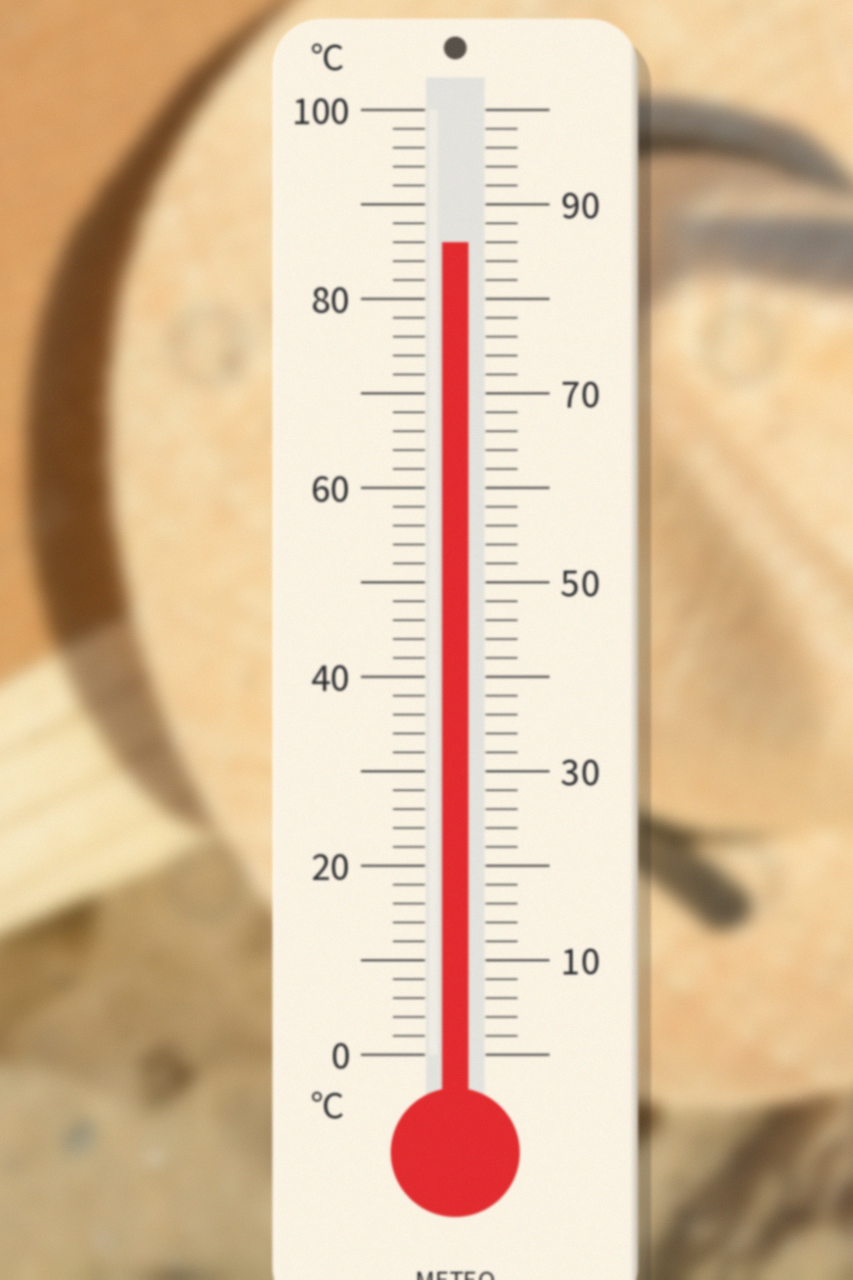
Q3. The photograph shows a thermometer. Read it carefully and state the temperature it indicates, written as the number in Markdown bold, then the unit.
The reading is **86** °C
